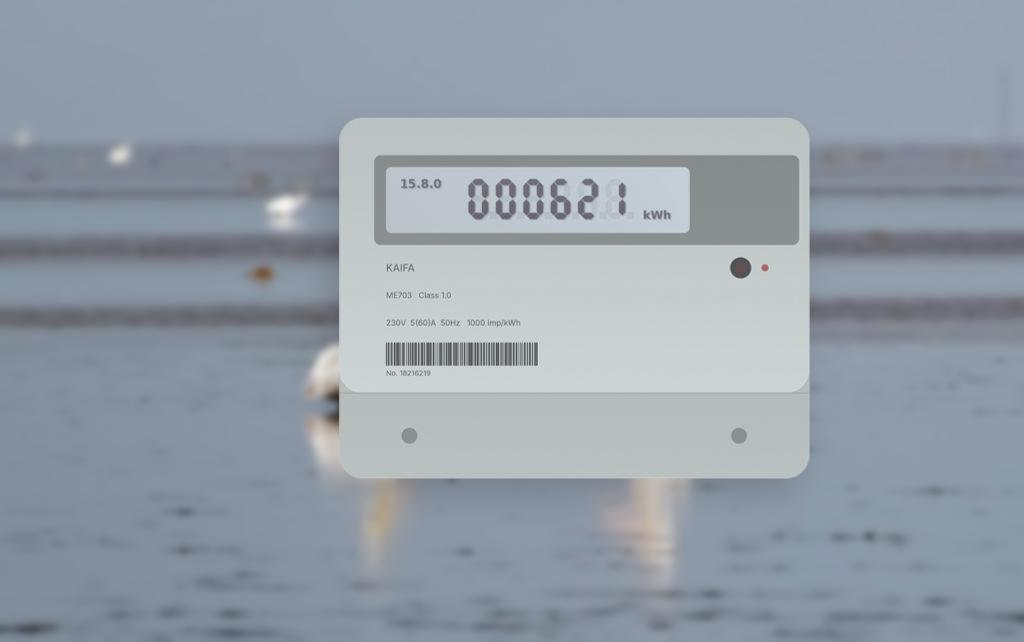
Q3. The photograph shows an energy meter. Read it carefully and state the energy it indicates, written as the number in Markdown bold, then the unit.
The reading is **621** kWh
